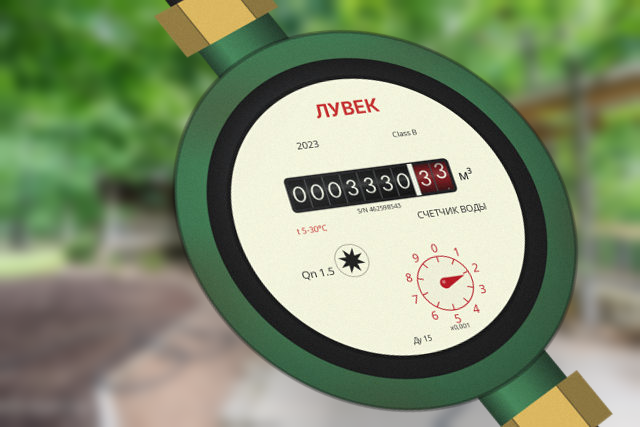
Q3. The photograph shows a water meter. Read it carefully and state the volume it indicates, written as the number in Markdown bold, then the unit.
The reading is **3330.332** m³
